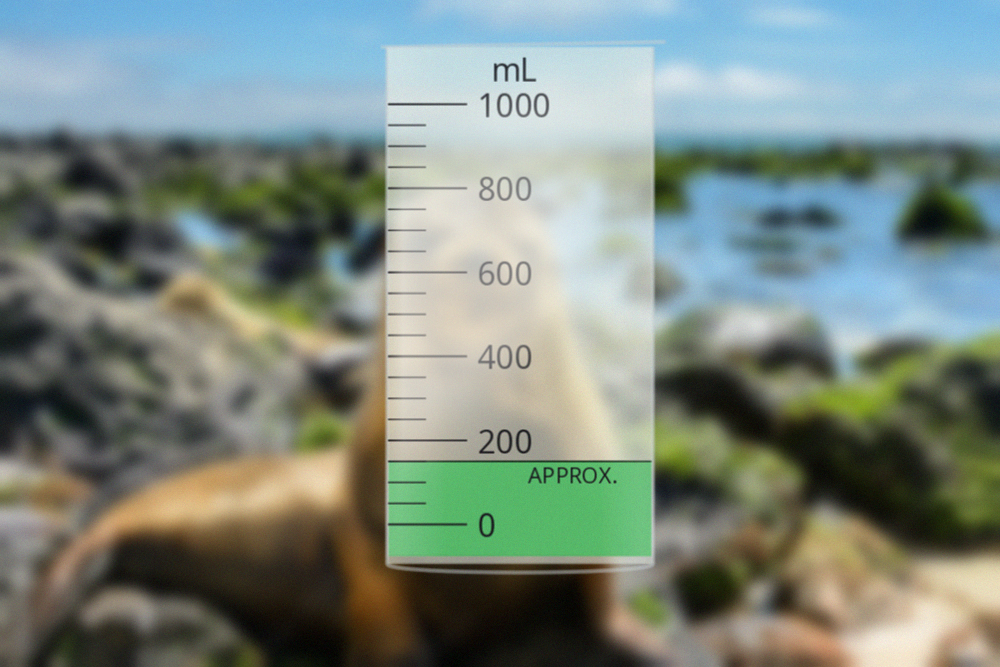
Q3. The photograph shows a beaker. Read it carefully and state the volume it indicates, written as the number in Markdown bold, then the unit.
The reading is **150** mL
